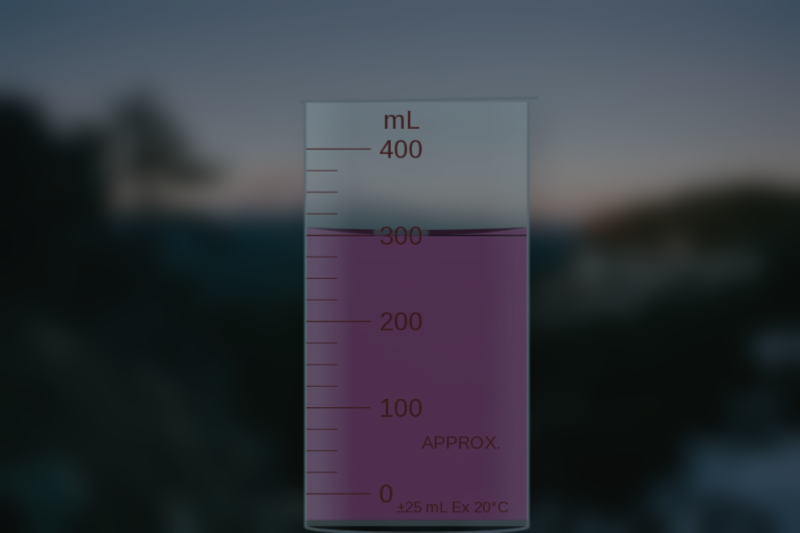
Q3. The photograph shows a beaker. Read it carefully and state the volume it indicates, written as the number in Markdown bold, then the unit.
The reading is **300** mL
